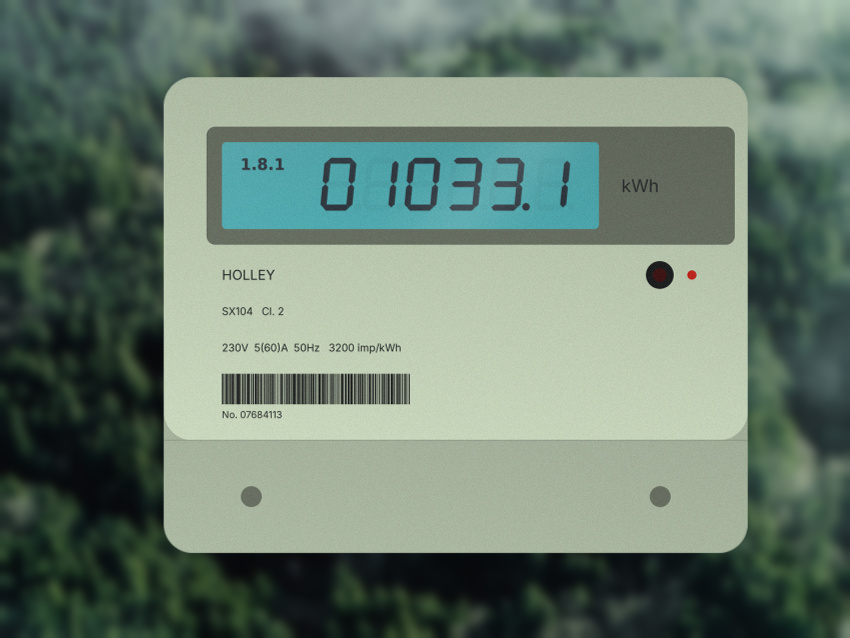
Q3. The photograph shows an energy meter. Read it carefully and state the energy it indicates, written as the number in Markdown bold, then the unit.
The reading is **1033.1** kWh
